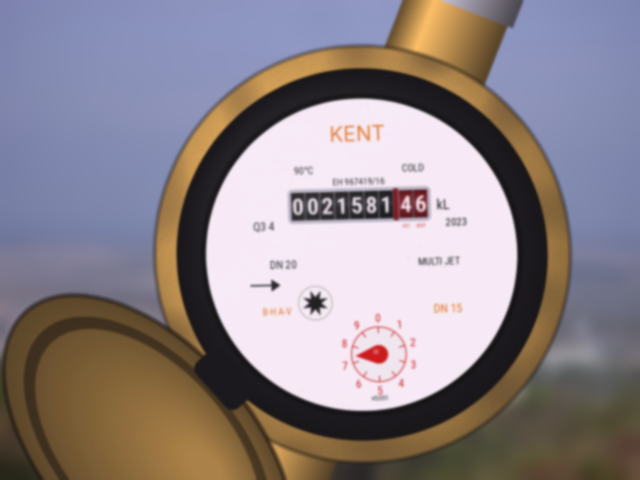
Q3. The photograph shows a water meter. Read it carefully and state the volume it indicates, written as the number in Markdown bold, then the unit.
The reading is **21581.467** kL
